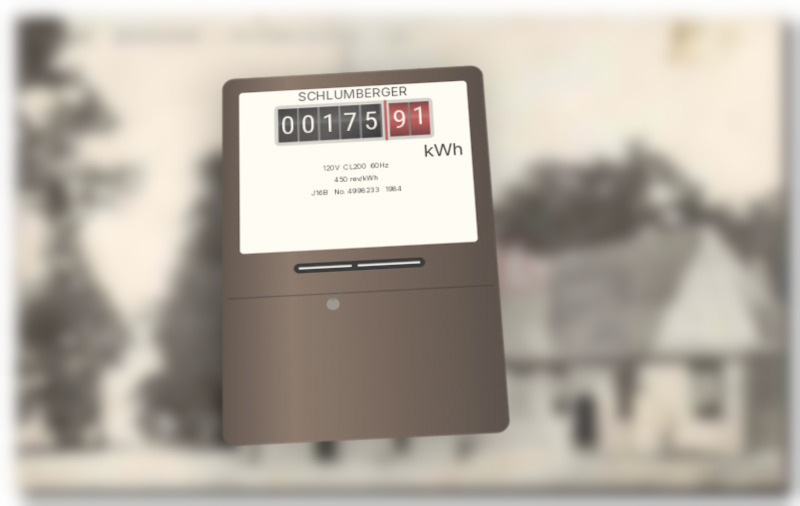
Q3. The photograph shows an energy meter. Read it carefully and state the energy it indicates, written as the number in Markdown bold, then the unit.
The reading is **175.91** kWh
